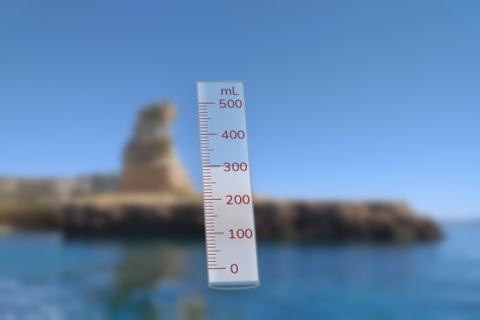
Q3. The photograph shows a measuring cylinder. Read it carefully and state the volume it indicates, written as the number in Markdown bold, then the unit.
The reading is **300** mL
